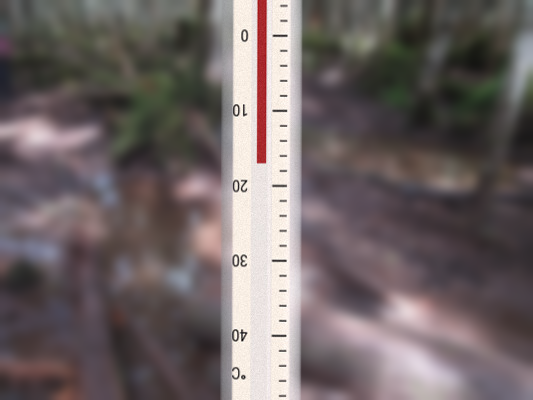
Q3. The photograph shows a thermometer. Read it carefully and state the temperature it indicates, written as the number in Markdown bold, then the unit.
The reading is **17** °C
